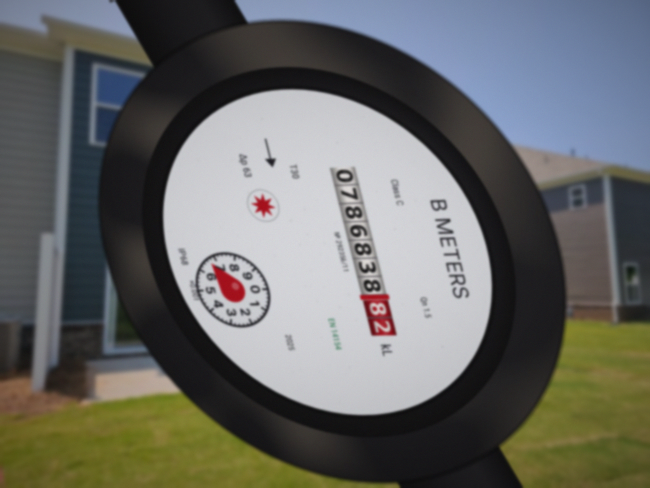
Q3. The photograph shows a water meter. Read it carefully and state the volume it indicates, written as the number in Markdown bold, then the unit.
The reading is **786838.826** kL
